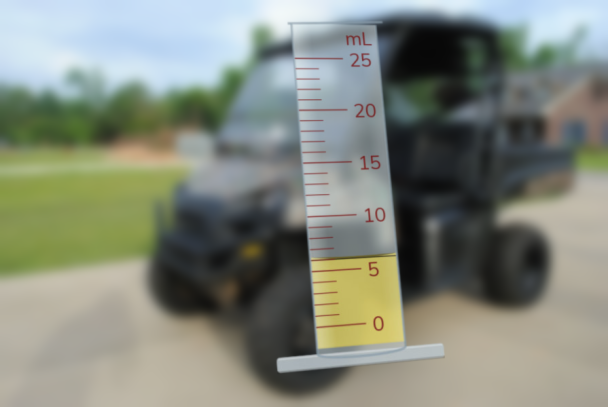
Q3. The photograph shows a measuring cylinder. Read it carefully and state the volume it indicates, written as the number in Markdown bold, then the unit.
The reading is **6** mL
